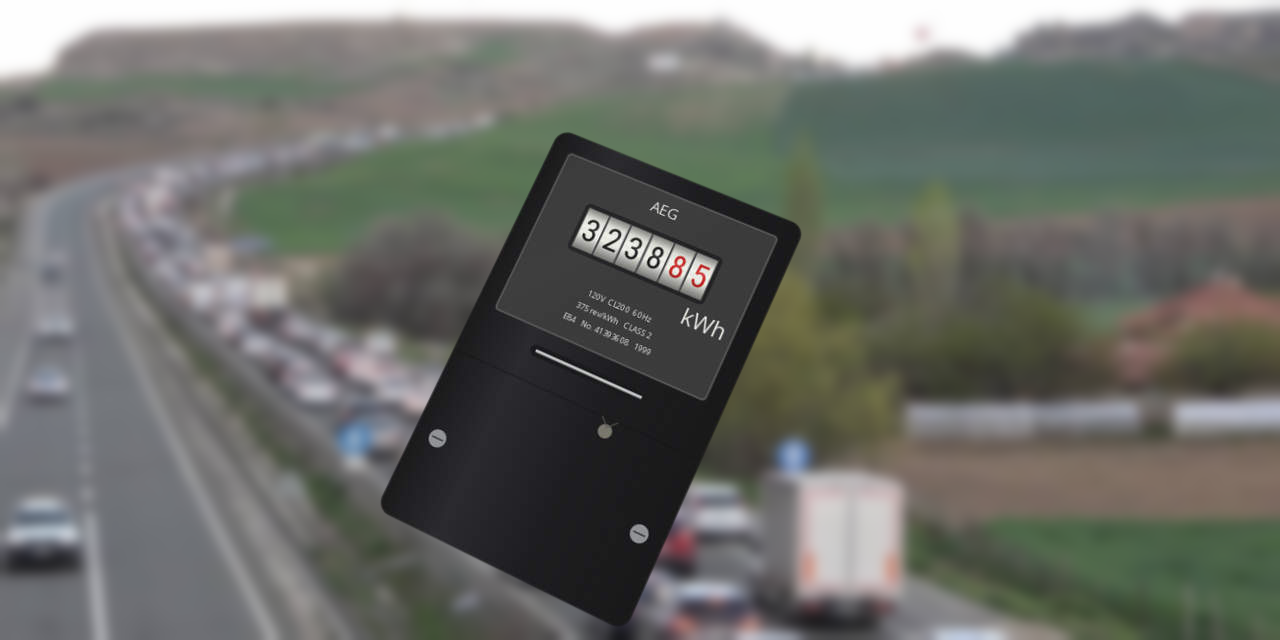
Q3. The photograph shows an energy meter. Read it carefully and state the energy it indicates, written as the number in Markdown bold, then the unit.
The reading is **3238.85** kWh
